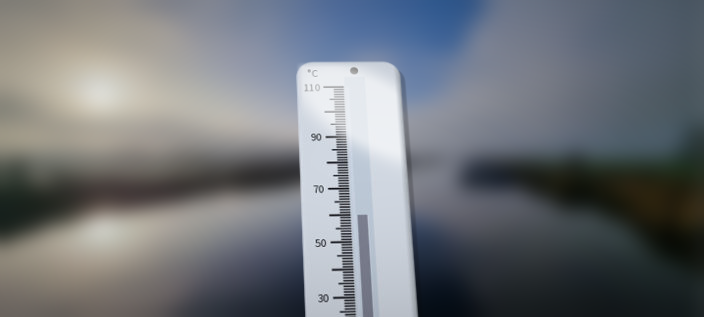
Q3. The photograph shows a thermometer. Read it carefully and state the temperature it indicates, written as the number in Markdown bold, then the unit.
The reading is **60** °C
